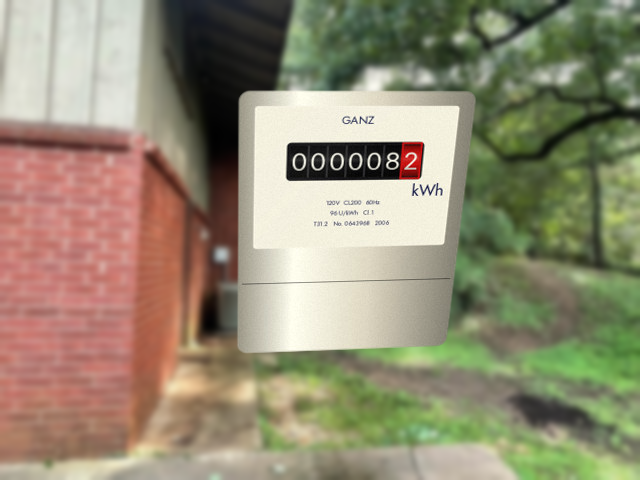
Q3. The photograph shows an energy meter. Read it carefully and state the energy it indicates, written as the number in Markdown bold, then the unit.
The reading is **8.2** kWh
